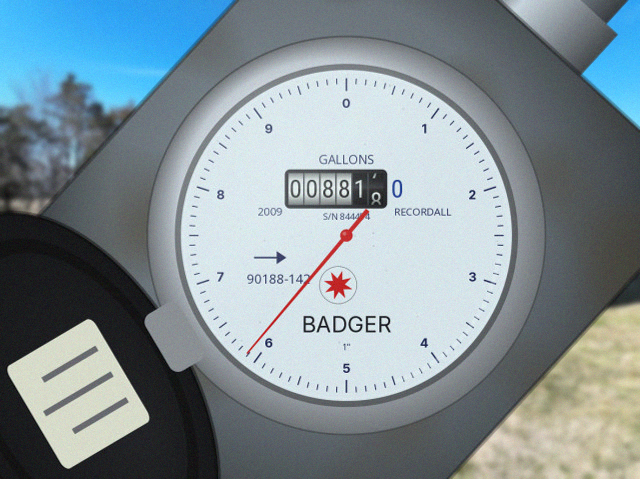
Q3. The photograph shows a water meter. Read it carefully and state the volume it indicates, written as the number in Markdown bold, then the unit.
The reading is **88176.1** gal
